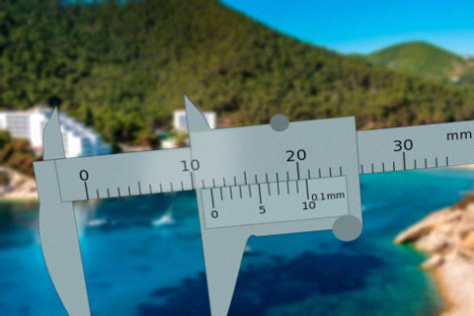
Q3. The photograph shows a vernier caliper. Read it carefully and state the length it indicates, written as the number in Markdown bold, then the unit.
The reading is **11.7** mm
